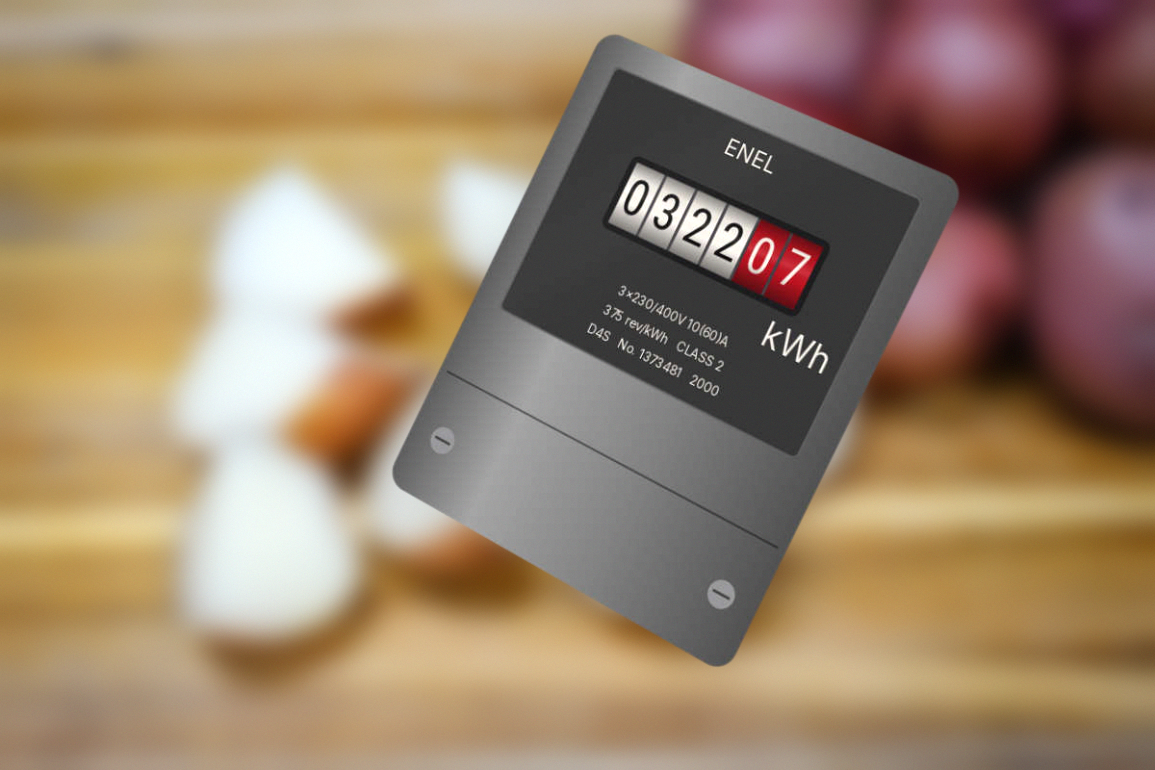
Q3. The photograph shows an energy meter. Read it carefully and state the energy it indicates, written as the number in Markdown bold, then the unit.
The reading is **322.07** kWh
